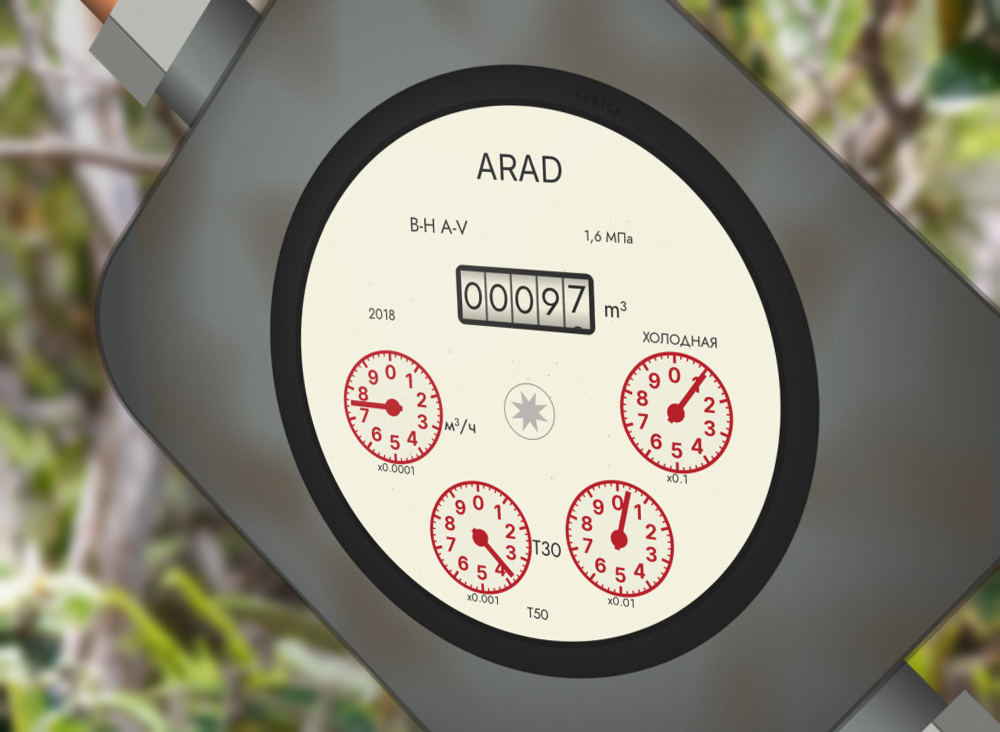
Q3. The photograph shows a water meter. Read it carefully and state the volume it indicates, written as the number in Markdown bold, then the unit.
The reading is **97.1037** m³
